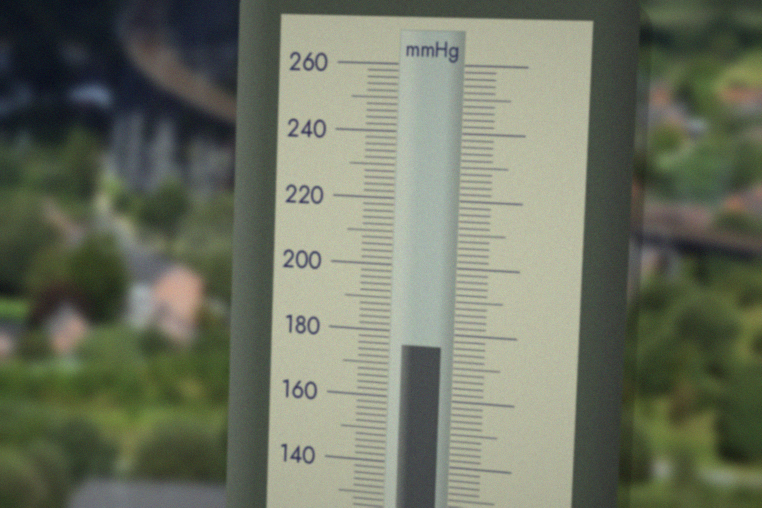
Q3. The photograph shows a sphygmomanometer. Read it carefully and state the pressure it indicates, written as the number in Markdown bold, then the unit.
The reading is **176** mmHg
